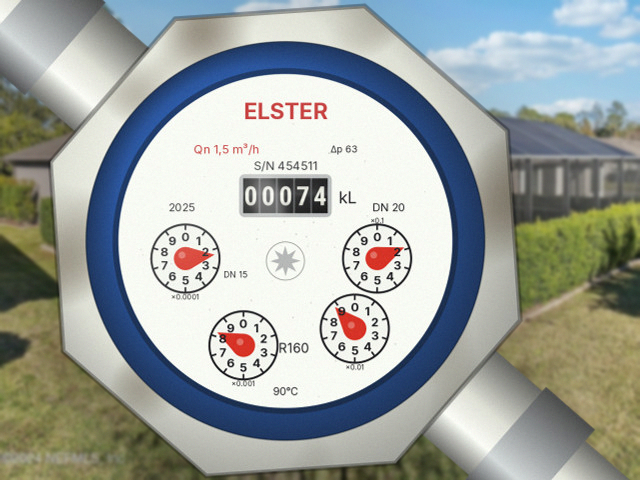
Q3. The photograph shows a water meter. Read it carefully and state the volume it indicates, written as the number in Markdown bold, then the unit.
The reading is **74.1882** kL
